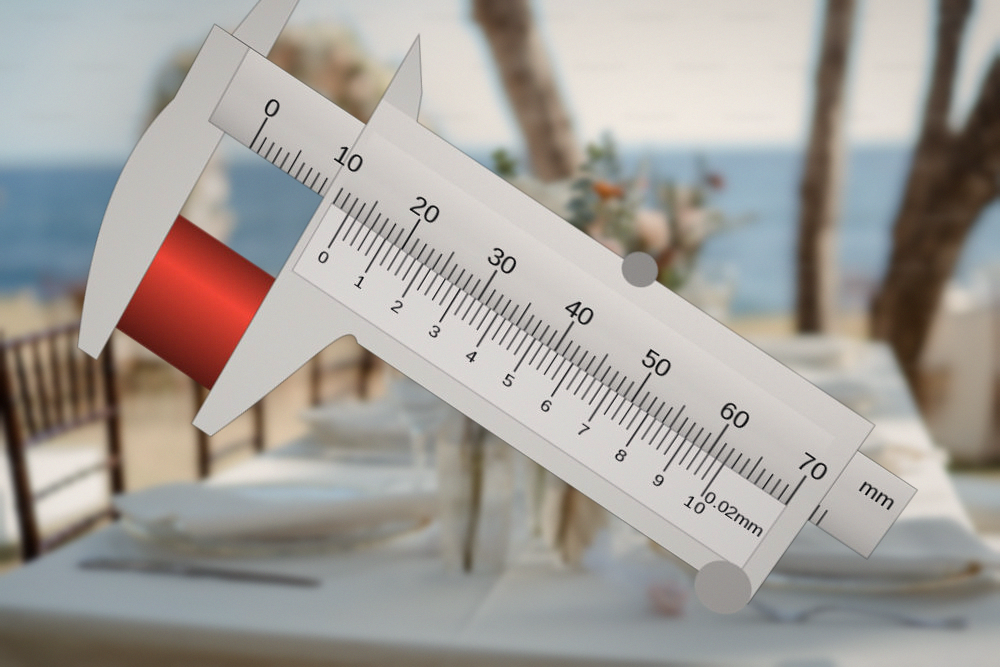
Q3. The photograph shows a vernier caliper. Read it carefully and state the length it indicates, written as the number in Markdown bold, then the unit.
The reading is **13.0** mm
